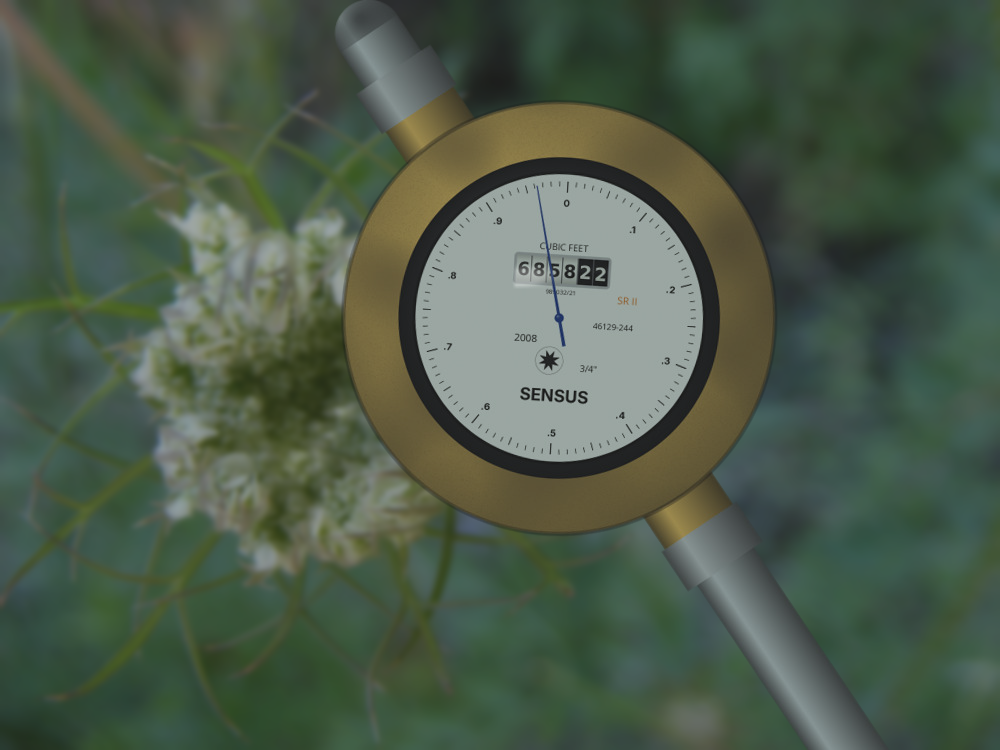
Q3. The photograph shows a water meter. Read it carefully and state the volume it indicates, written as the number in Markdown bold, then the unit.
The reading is **685821.96** ft³
